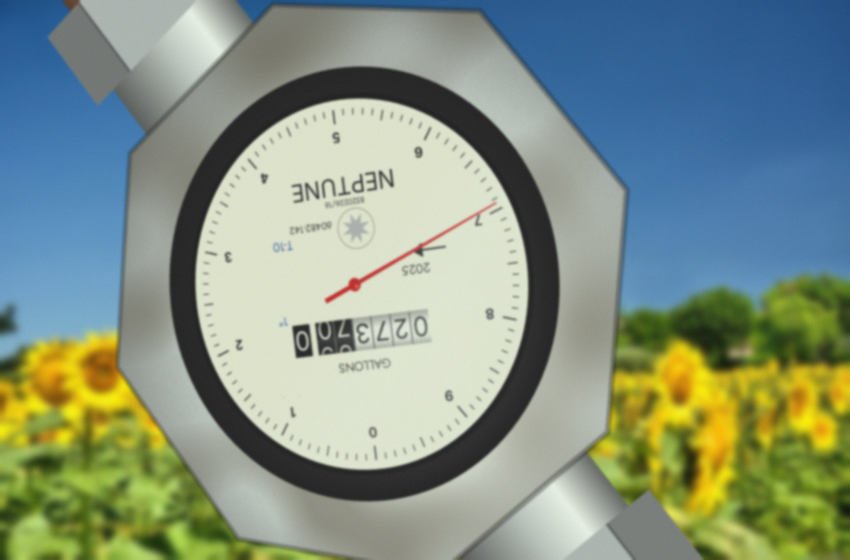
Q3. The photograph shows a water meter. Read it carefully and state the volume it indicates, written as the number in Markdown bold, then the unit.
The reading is **273696.9** gal
